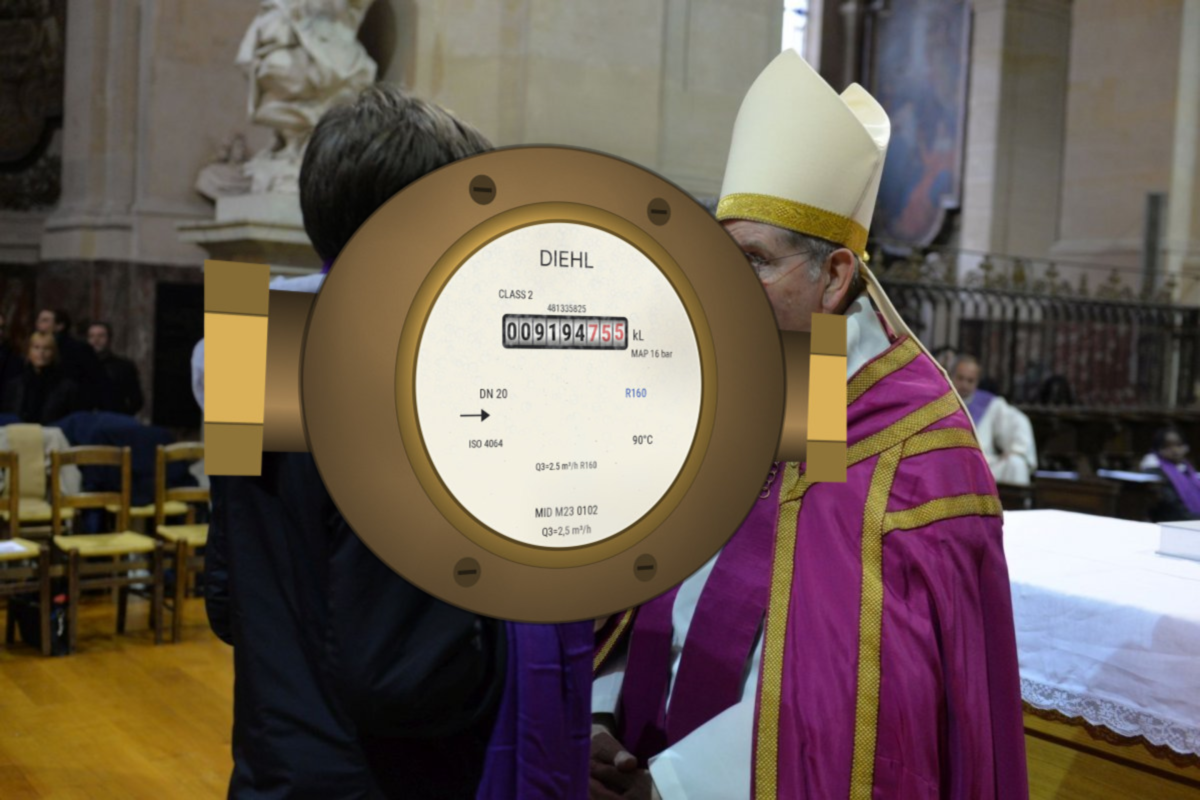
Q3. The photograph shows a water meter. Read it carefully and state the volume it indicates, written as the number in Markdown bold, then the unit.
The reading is **9194.755** kL
